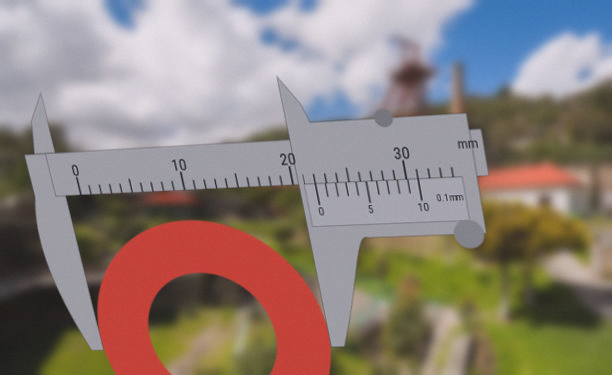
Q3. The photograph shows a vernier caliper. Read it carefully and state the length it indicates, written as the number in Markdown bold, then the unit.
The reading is **22.0** mm
